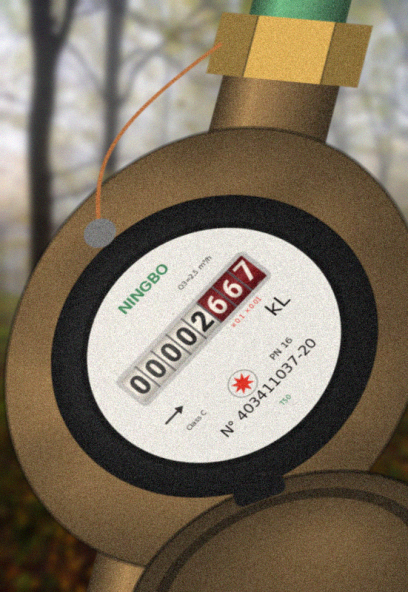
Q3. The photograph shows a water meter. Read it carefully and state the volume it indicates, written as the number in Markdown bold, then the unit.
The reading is **2.667** kL
